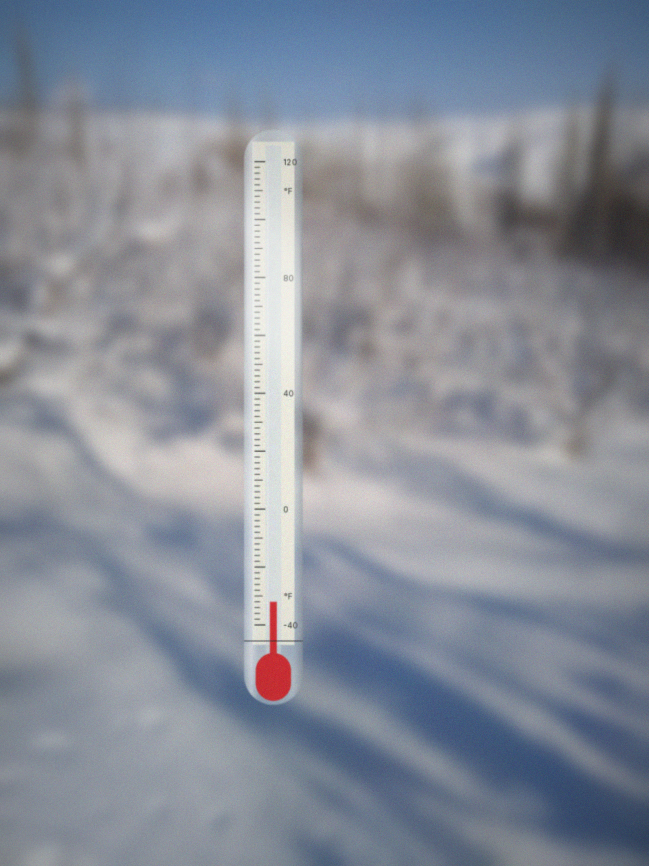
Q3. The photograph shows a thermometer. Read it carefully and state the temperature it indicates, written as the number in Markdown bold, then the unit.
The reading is **-32** °F
